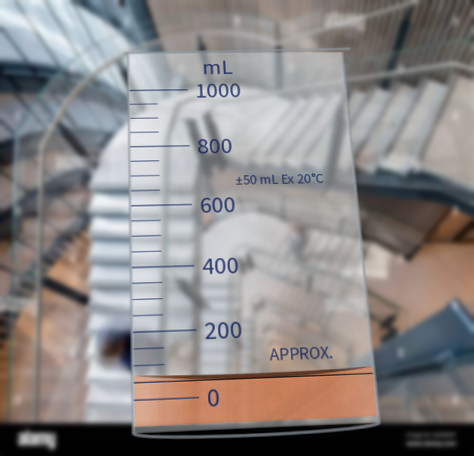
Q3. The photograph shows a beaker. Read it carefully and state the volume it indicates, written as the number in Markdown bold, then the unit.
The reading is **50** mL
